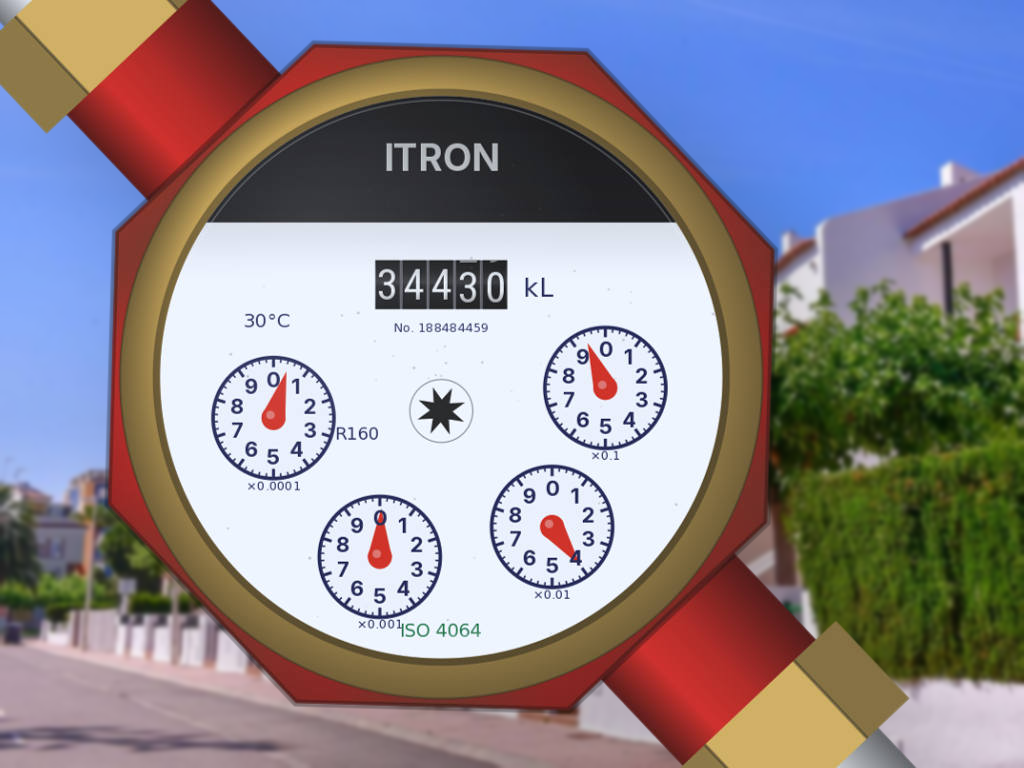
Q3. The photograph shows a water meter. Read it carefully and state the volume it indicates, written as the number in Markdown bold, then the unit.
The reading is **34429.9400** kL
